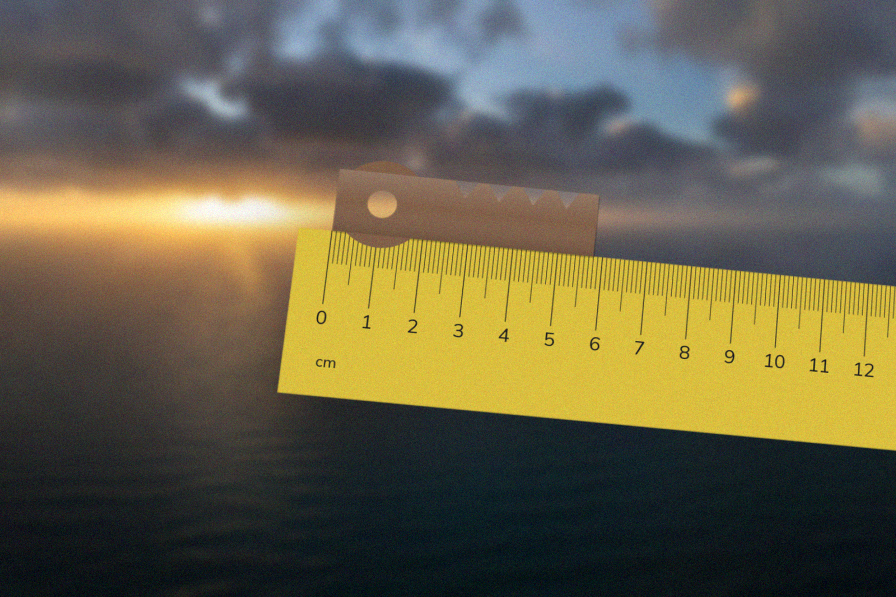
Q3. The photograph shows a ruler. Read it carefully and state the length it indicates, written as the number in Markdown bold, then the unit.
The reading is **5.8** cm
